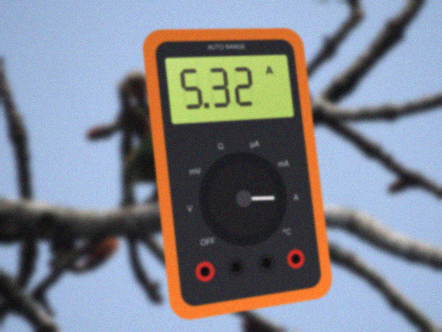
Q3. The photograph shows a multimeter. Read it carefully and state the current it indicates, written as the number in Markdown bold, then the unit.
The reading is **5.32** A
